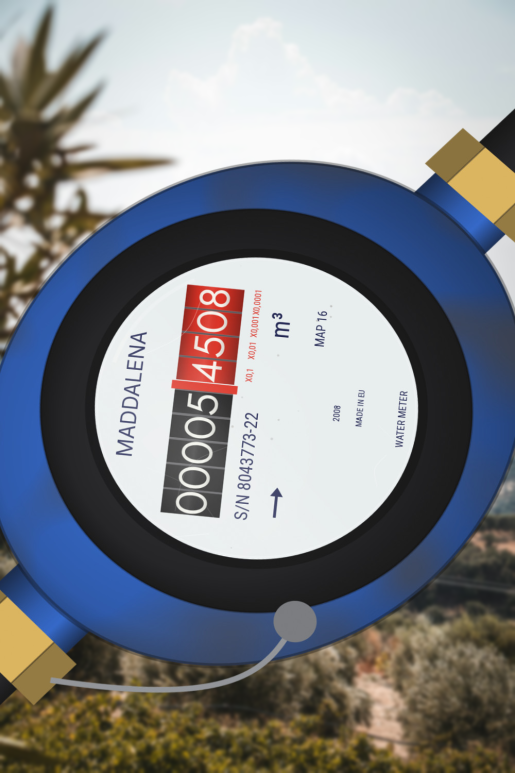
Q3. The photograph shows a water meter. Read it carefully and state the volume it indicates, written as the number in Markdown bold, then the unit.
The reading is **5.4508** m³
